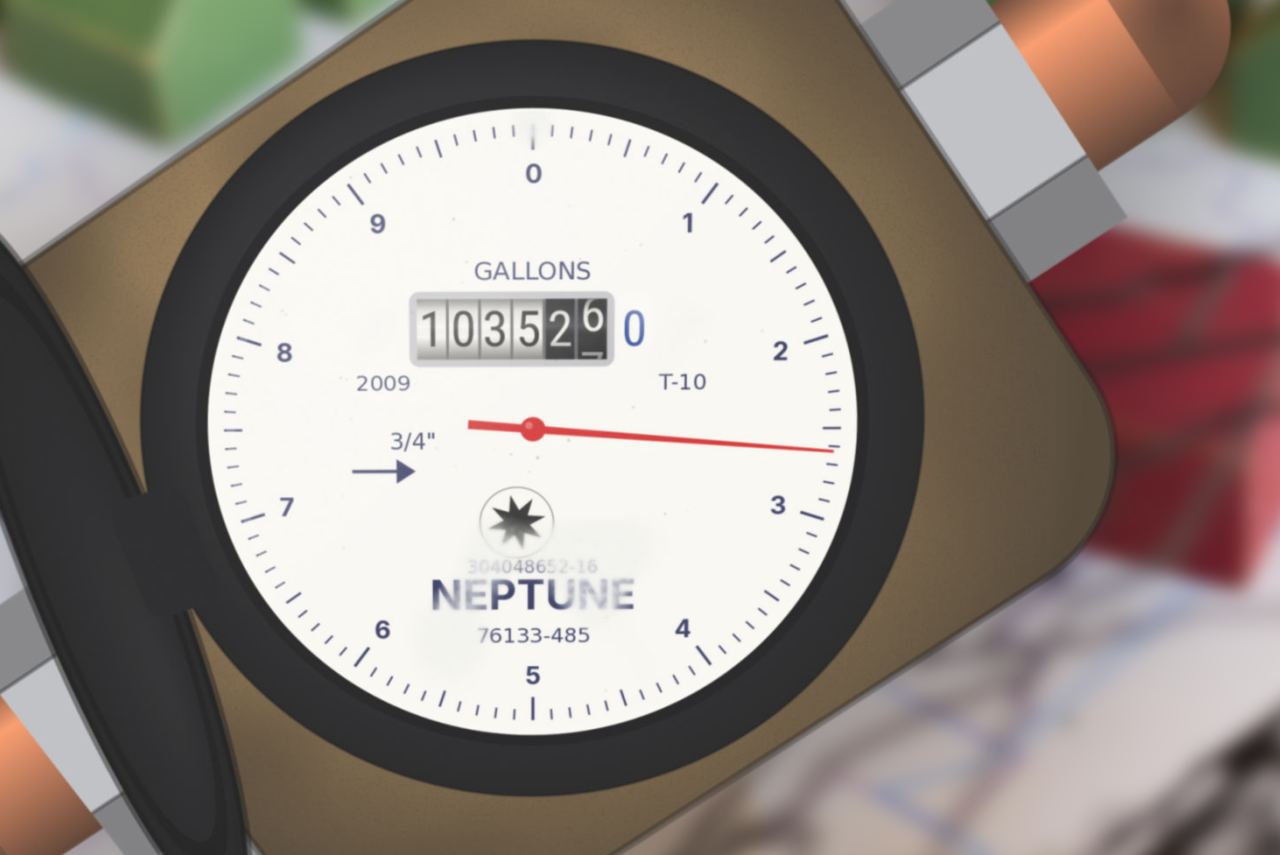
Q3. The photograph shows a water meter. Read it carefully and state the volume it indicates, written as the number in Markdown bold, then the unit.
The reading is **1035262.6** gal
